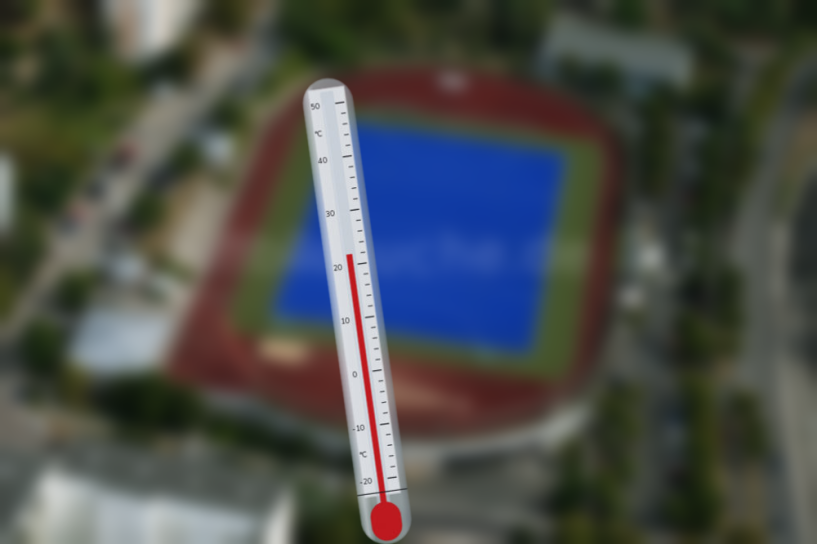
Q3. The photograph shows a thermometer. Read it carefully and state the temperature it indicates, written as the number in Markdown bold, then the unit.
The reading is **22** °C
